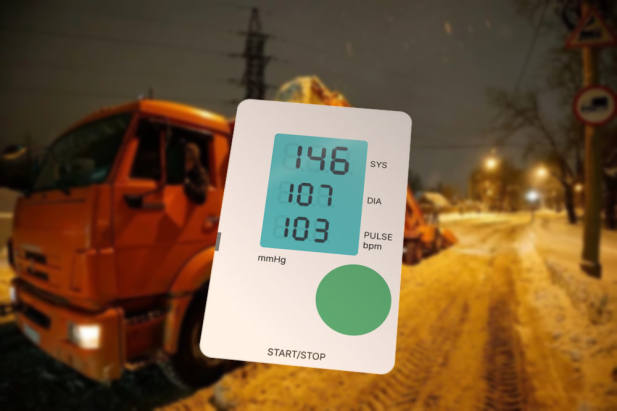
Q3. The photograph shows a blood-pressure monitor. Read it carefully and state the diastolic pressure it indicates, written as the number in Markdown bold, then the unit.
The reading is **107** mmHg
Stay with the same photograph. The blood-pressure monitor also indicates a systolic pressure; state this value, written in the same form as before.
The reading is **146** mmHg
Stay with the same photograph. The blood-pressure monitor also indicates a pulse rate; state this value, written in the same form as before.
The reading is **103** bpm
